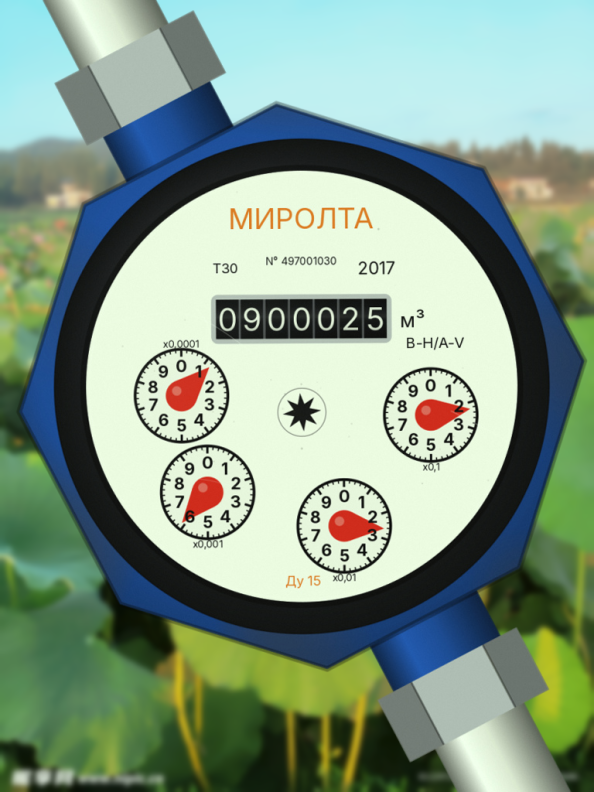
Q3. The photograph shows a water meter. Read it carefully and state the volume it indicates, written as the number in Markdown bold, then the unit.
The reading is **900025.2261** m³
